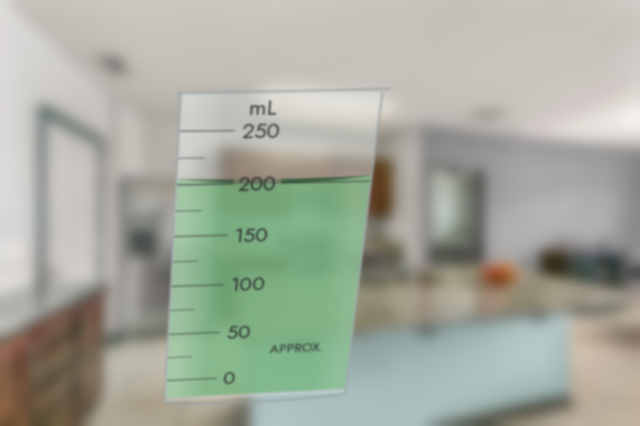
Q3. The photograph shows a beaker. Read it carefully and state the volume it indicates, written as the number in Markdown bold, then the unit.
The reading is **200** mL
